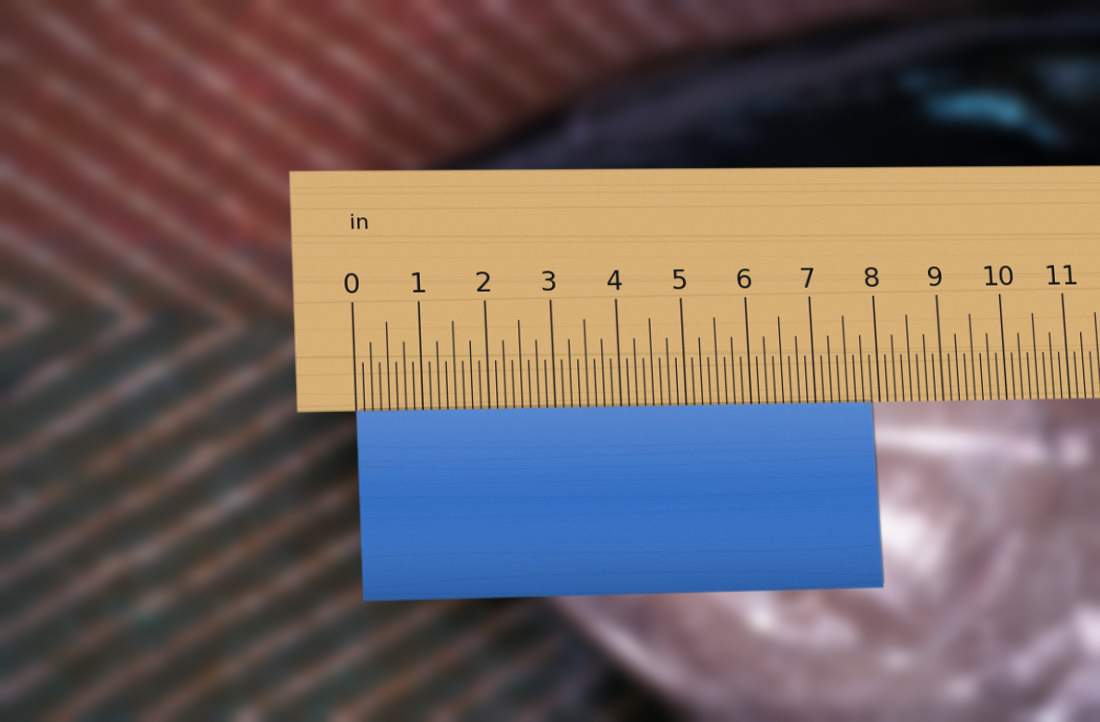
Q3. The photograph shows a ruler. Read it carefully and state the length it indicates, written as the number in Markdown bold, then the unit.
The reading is **7.875** in
